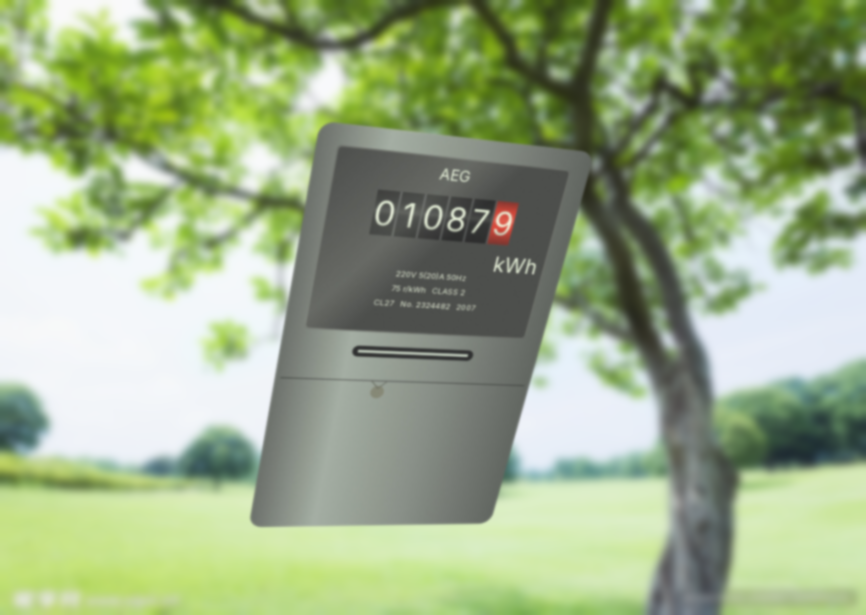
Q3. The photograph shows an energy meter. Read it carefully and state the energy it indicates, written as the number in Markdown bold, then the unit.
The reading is **1087.9** kWh
